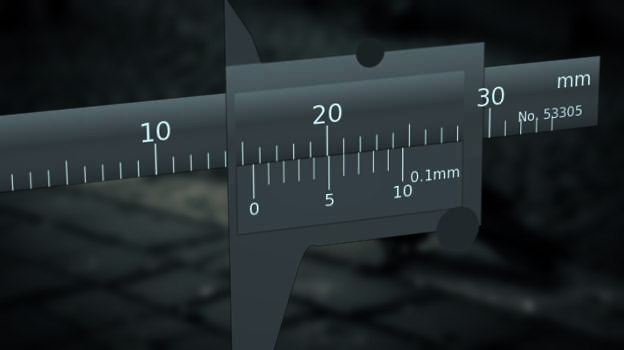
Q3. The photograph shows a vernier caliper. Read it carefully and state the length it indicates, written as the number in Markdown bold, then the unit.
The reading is **15.6** mm
